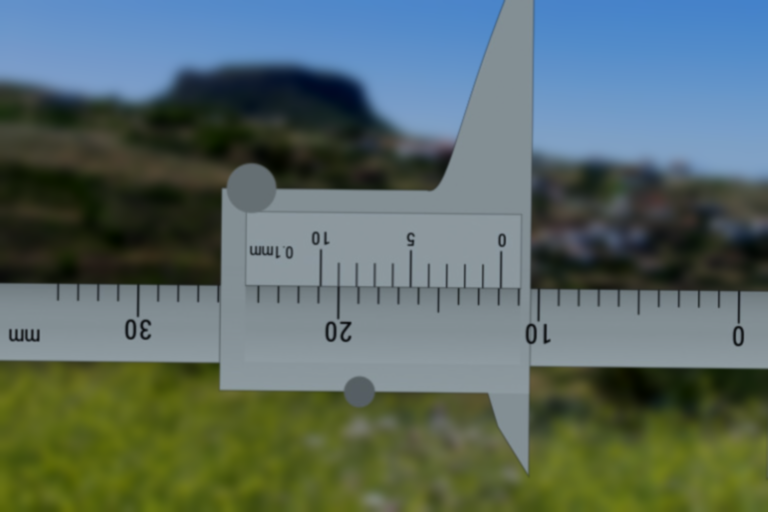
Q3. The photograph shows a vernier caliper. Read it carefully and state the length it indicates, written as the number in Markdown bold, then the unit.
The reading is **11.9** mm
